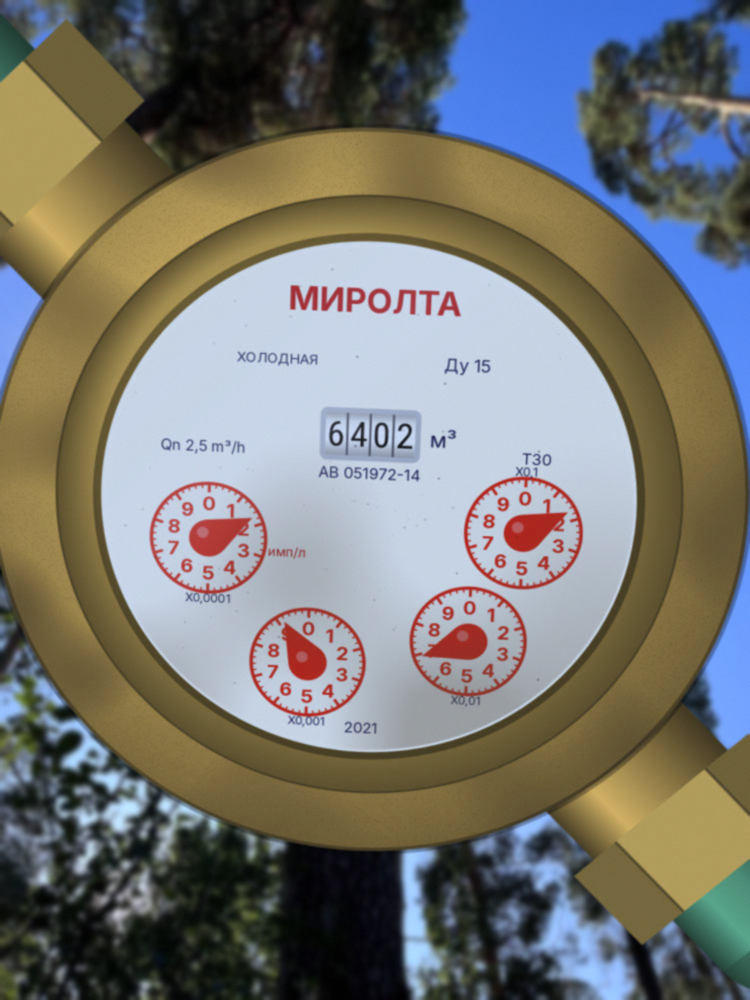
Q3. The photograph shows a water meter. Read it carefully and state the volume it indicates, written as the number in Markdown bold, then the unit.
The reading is **6402.1691** m³
